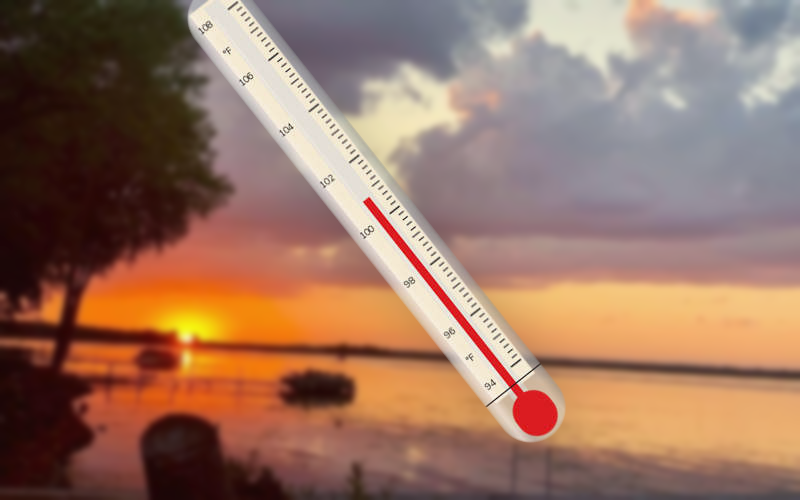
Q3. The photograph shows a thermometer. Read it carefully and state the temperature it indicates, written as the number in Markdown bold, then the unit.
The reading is **100.8** °F
